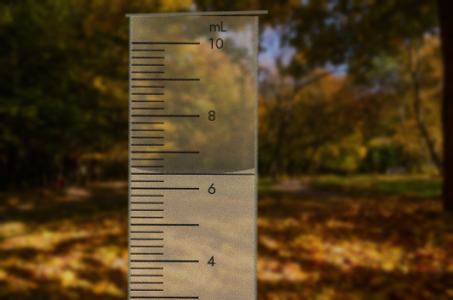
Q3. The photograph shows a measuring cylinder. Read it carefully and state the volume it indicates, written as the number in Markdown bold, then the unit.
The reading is **6.4** mL
